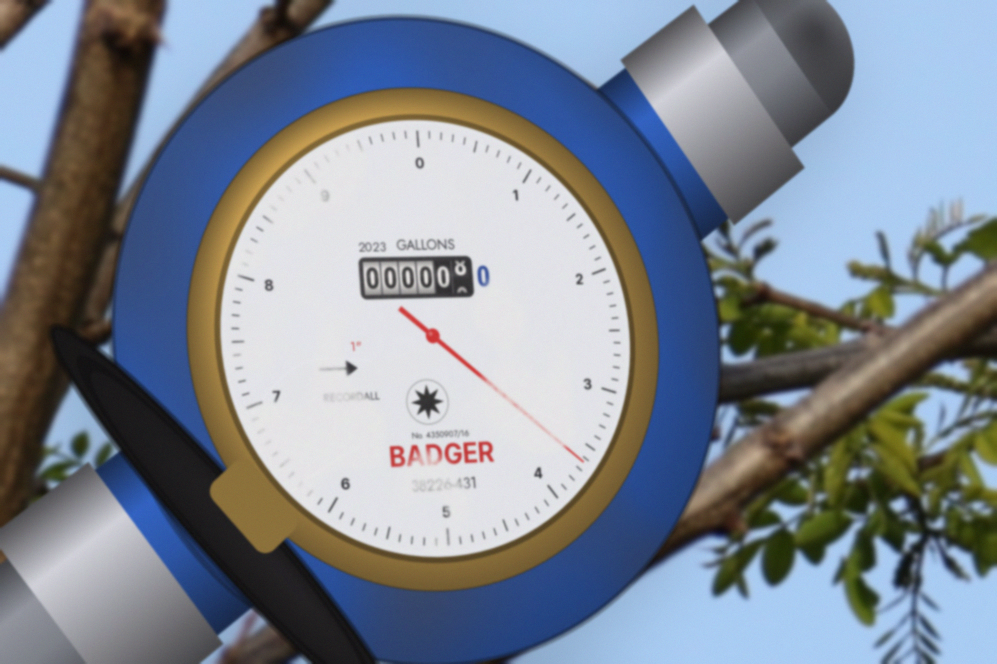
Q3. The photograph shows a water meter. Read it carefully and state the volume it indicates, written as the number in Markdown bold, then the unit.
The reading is **83.6** gal
